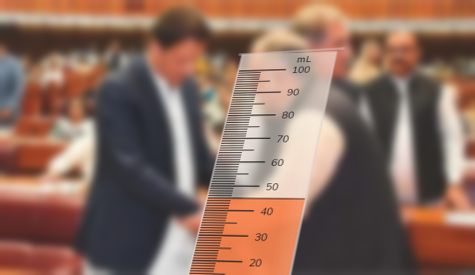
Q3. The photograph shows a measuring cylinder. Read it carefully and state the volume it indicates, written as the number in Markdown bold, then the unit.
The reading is **45** mL
